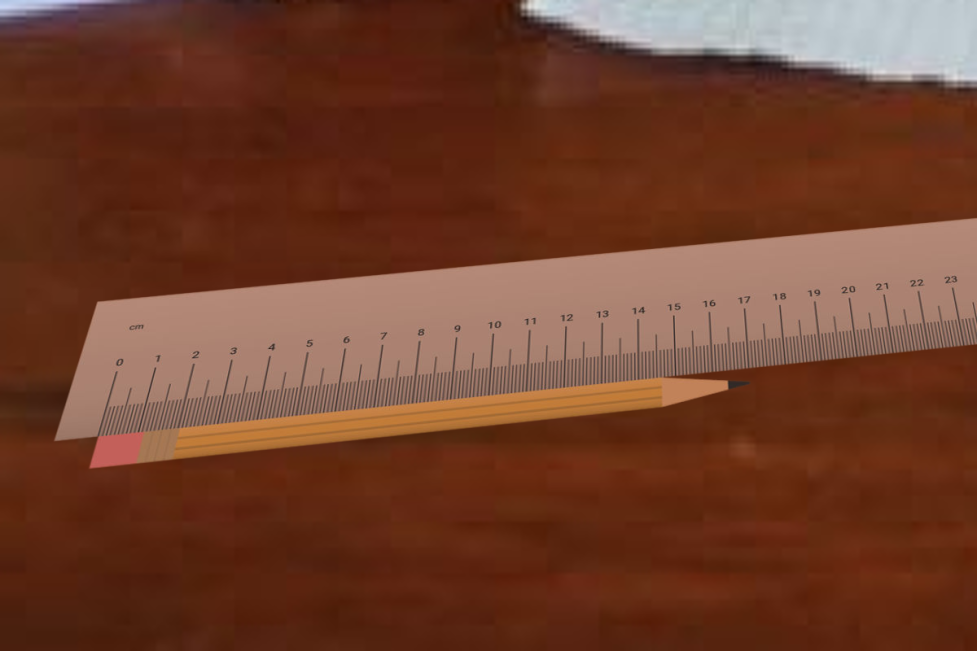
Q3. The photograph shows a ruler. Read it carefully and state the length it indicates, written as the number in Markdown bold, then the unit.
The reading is **17** cm
